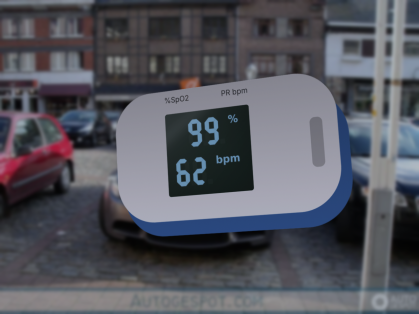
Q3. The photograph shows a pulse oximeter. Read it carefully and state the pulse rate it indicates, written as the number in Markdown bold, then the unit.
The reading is **62** bpm
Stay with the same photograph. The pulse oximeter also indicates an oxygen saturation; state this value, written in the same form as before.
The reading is **99** %
